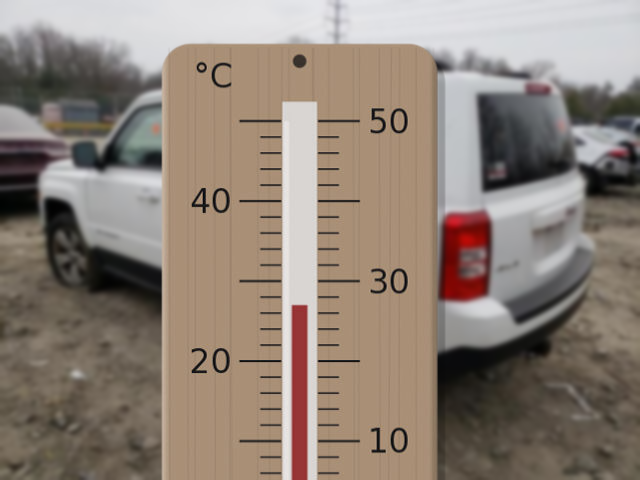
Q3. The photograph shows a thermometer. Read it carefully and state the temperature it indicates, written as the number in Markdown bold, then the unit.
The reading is **27** °C
